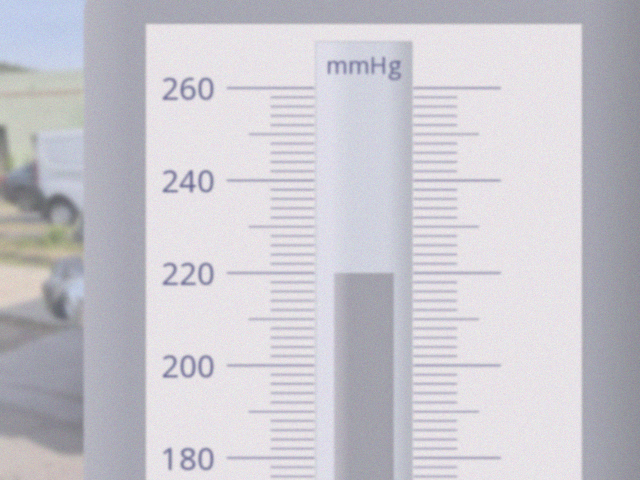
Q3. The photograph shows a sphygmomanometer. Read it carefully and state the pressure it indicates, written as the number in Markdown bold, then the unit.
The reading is **220** mmHg
